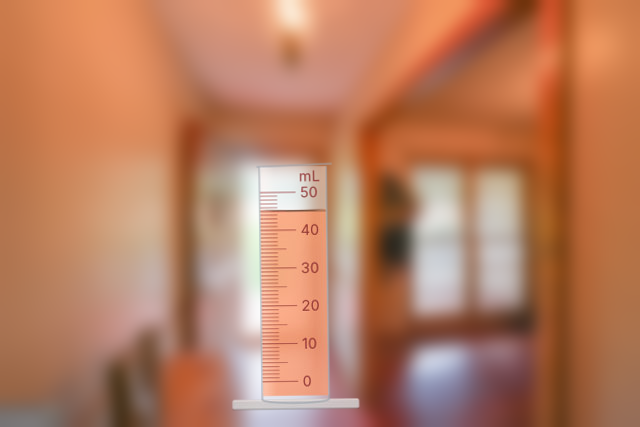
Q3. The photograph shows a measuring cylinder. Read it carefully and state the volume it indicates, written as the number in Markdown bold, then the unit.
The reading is **45** mL
